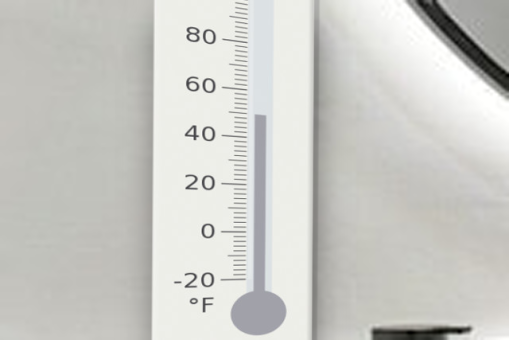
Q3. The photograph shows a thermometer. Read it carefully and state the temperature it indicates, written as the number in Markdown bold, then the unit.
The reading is **50** °F
